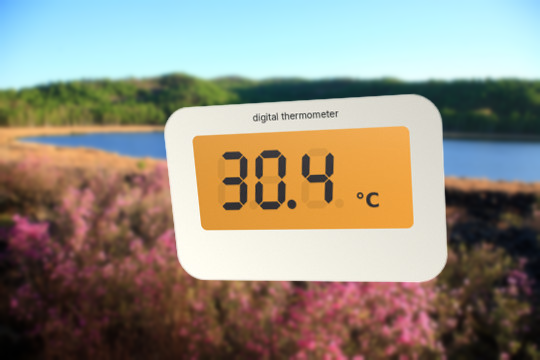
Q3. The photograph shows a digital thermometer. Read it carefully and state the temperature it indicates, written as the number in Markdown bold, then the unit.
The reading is **30.4** °C
